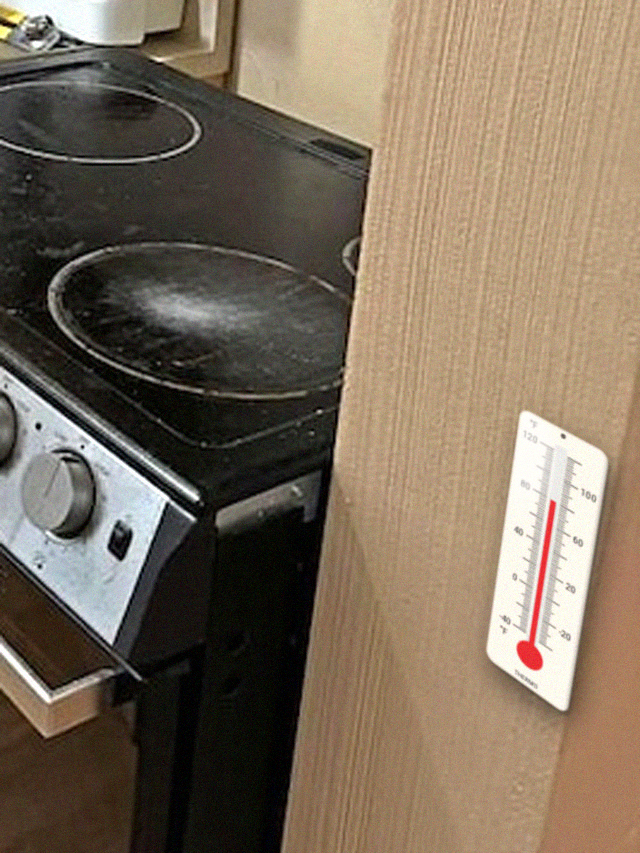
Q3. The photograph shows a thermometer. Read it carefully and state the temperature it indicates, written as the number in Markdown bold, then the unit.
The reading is **80** °F
